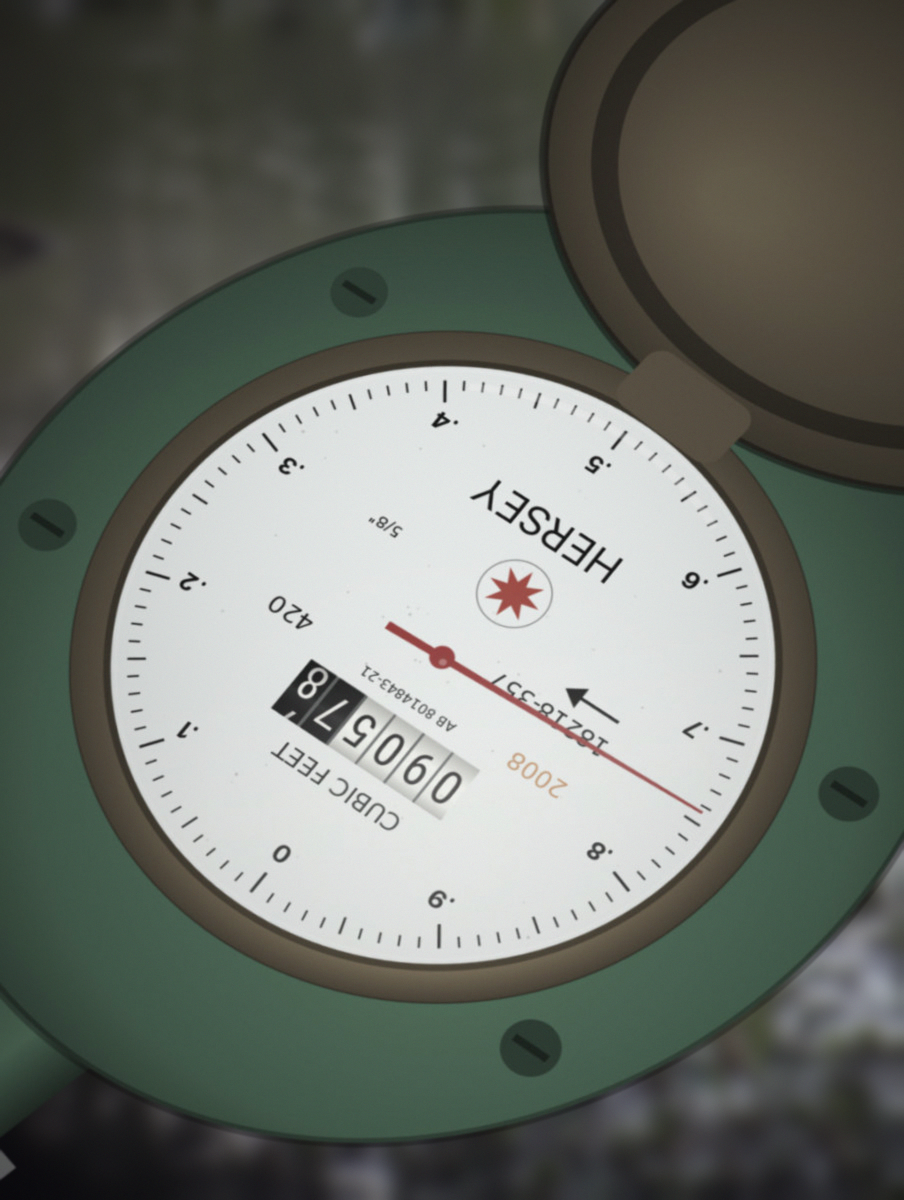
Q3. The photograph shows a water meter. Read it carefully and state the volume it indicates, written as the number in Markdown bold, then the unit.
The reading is **90577.74** ft³
